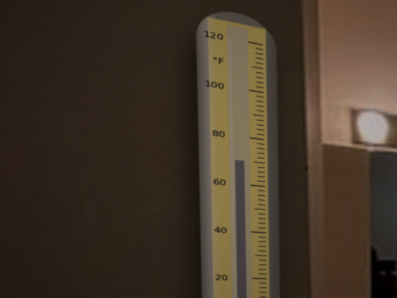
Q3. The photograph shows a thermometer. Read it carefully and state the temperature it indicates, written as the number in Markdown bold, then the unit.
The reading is **70** °F
